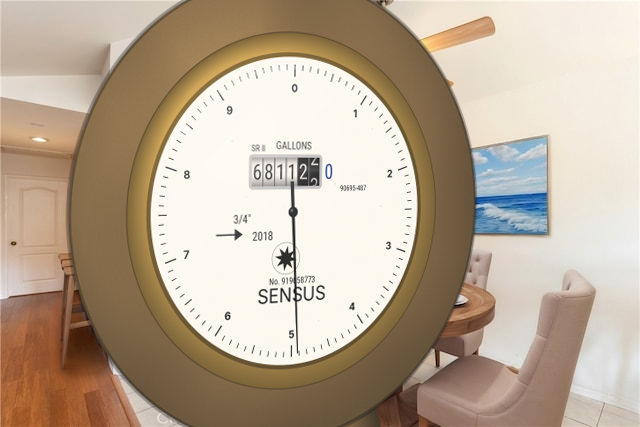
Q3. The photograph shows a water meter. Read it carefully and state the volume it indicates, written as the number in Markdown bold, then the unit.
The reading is **6811224.9** gal
